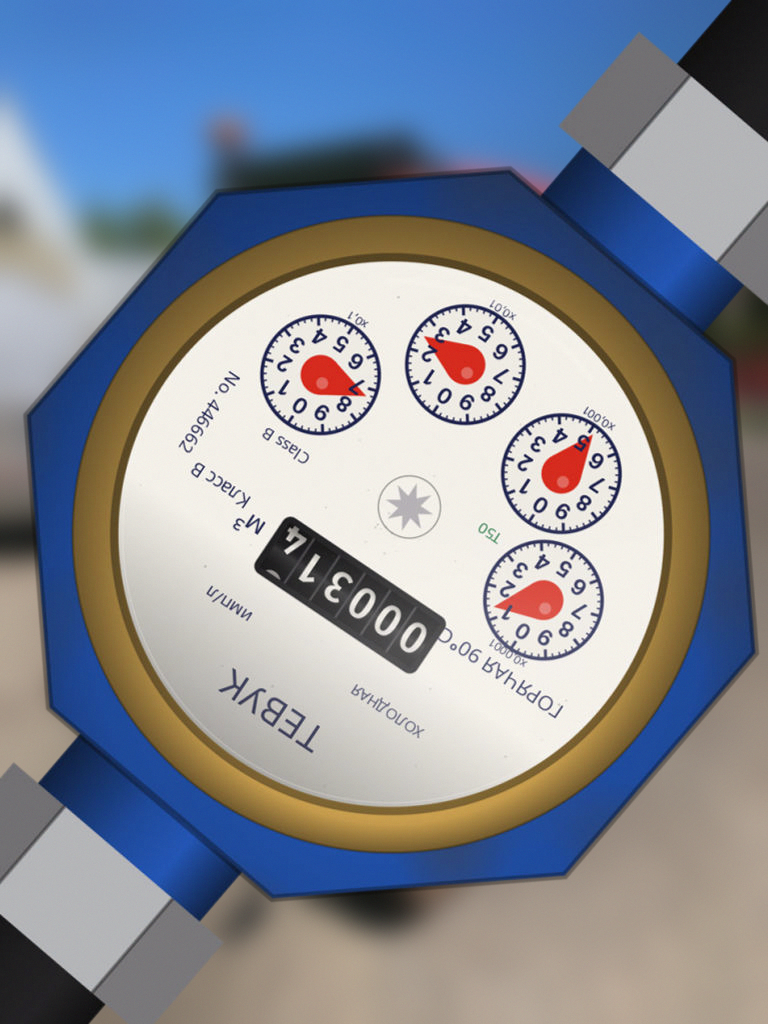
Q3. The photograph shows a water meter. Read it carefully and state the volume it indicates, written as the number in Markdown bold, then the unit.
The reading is **313.7251** m³
